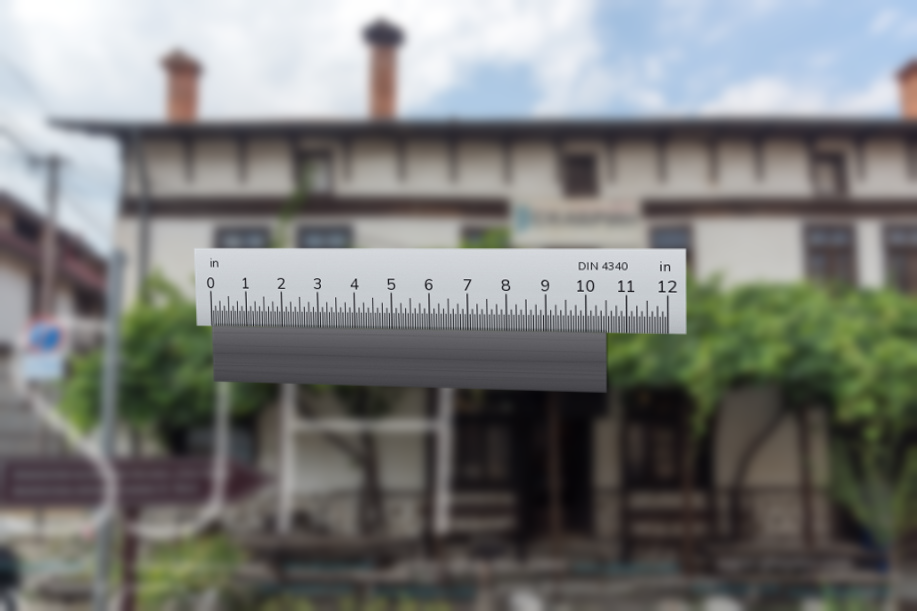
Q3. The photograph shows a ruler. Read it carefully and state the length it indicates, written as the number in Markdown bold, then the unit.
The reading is **10.5** in
